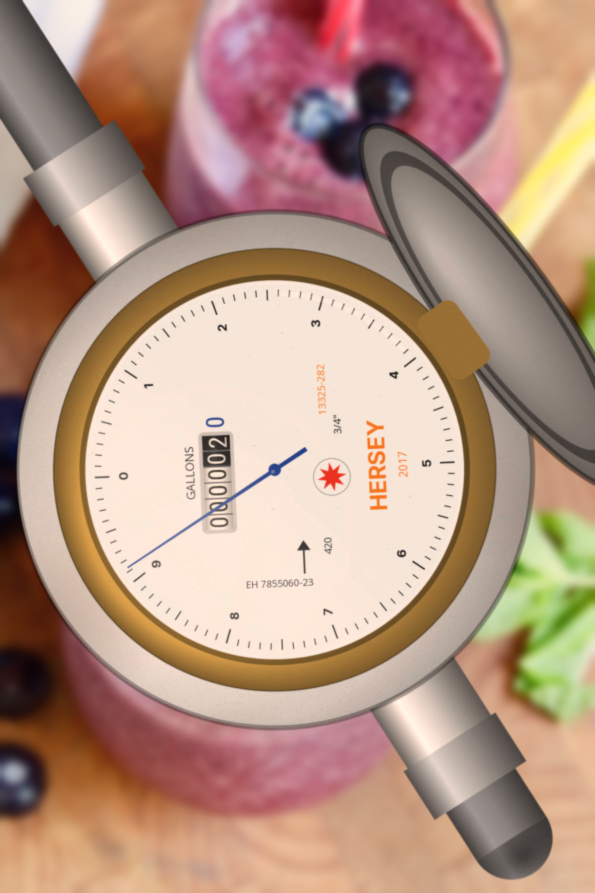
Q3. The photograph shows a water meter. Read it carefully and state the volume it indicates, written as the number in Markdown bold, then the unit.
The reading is **19.1** gal
